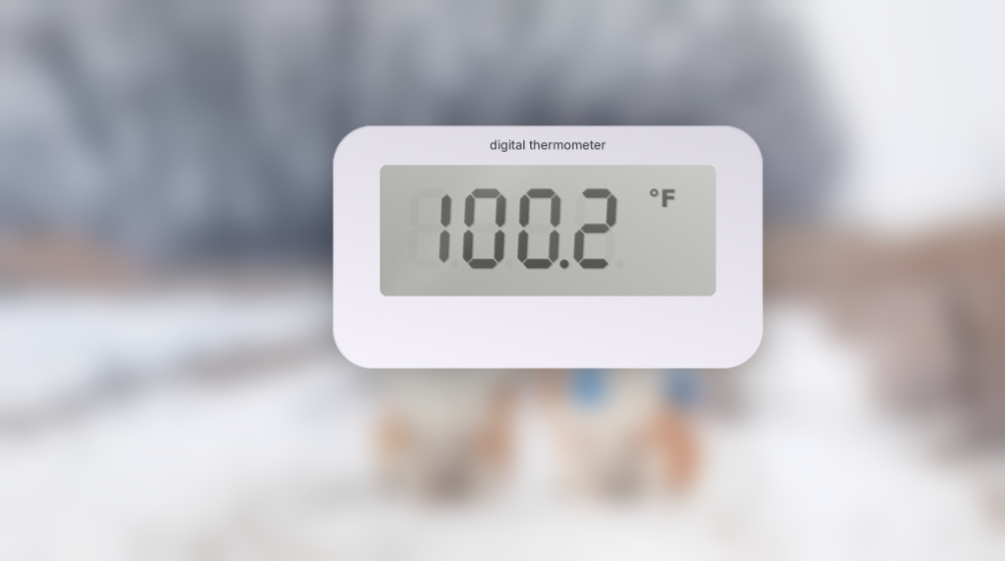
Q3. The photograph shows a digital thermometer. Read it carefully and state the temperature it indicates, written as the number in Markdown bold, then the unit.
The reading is **100.2** °F
